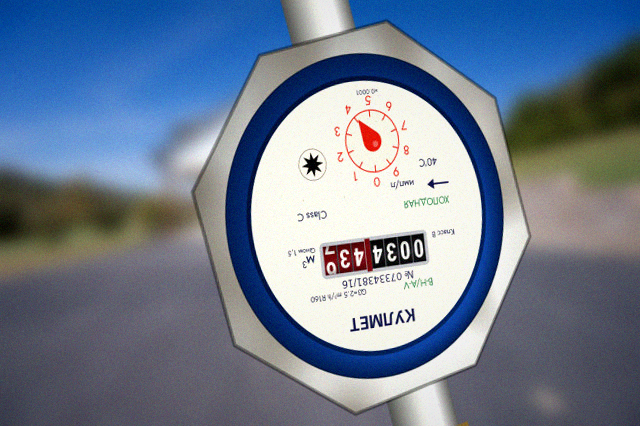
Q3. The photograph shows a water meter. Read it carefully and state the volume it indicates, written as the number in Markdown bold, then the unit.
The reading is **34.4364** m³
